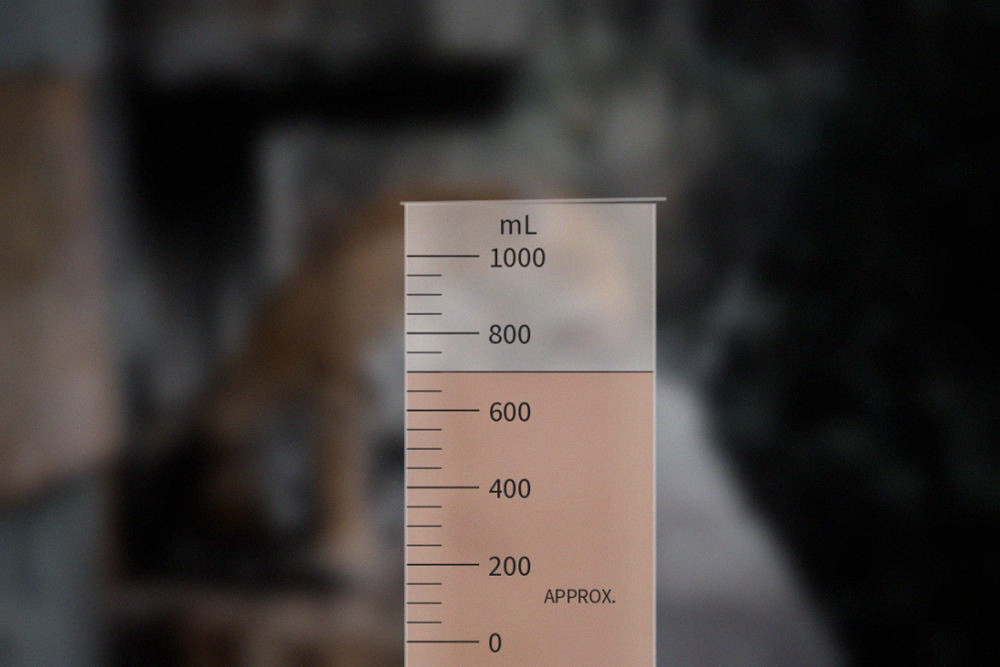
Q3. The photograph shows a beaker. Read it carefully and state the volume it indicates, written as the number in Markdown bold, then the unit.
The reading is **700** mL
